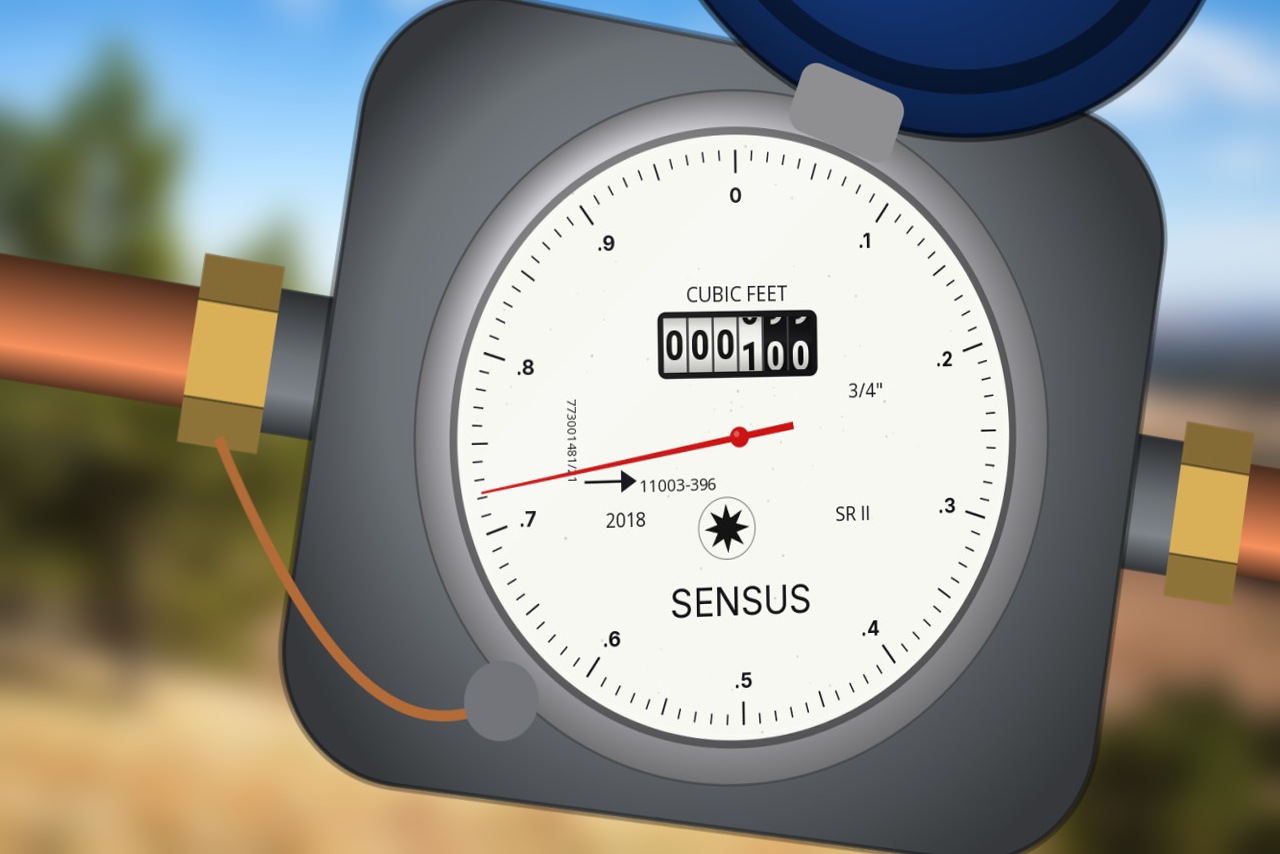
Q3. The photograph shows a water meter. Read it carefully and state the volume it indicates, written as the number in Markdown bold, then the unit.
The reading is **99.72** ft³
